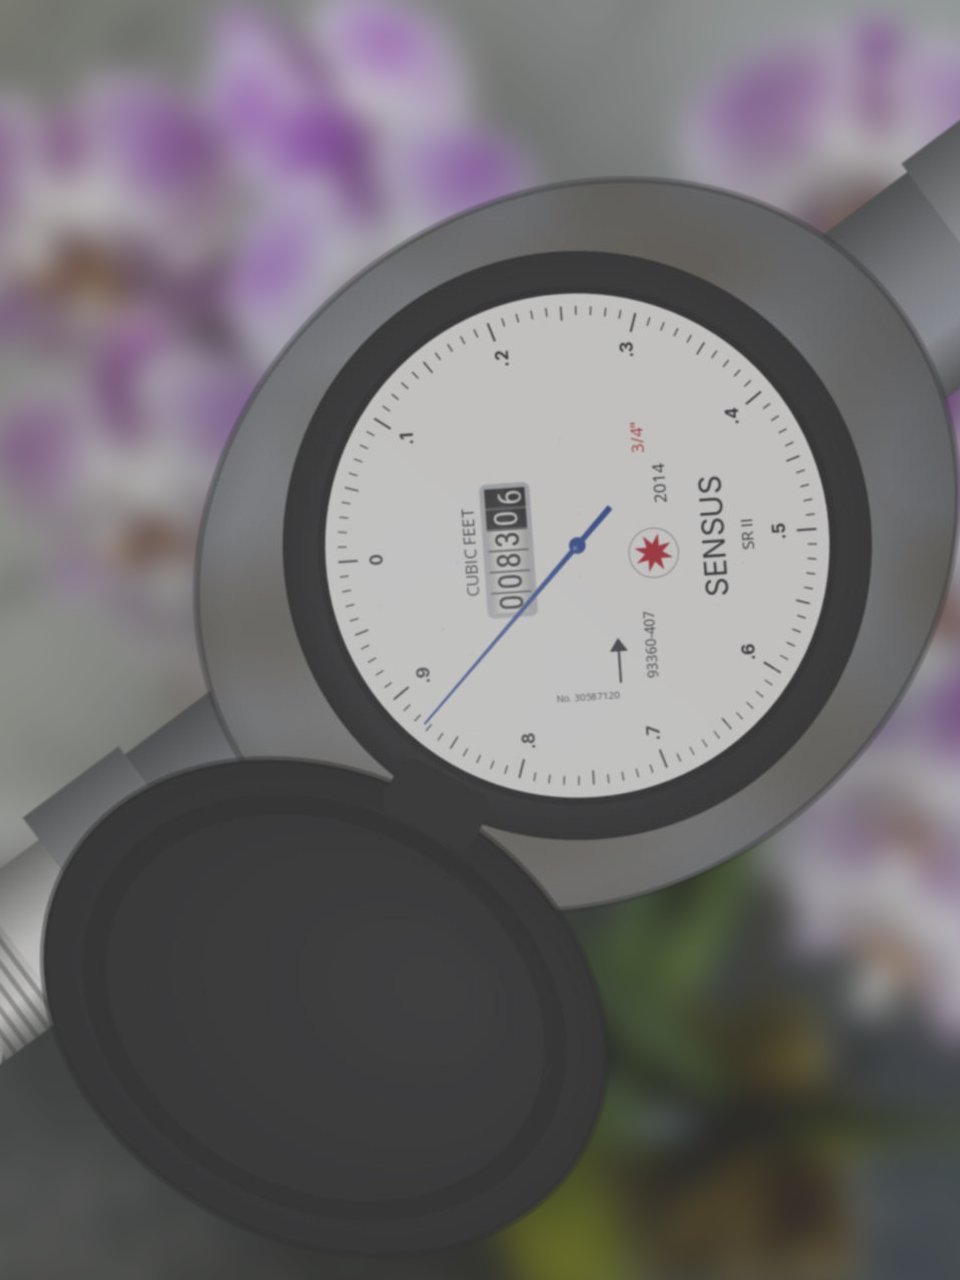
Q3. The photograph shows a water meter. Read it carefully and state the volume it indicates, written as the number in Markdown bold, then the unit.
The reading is **8305.87** ft³
